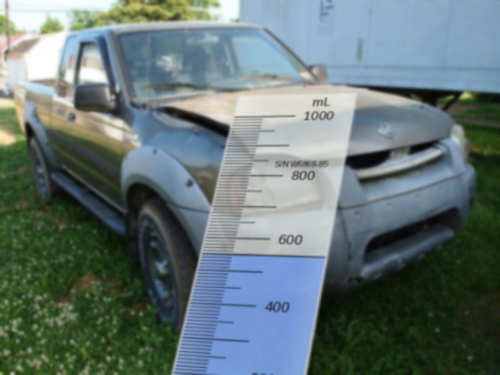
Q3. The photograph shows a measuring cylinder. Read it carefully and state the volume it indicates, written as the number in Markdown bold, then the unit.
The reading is **550** mL
